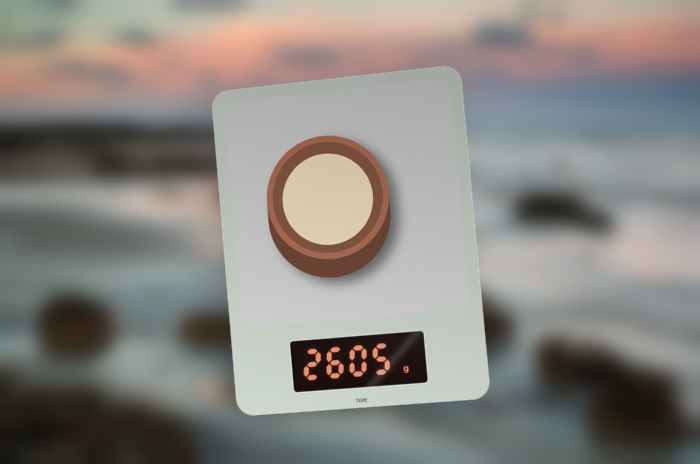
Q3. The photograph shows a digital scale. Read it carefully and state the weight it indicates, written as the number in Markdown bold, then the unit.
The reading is **2605** g
